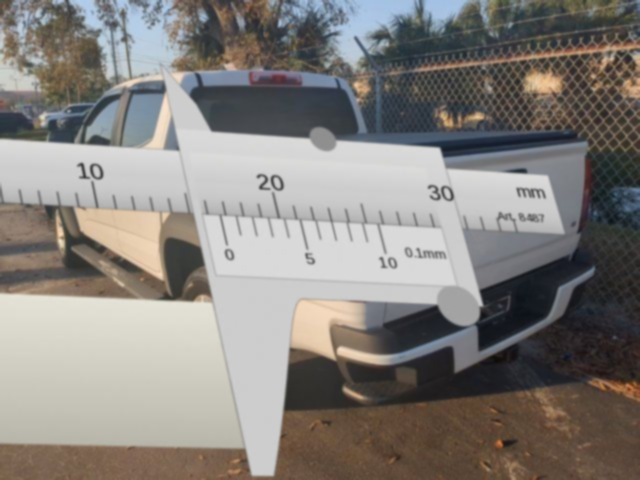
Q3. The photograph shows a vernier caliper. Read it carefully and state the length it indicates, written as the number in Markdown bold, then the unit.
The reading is **16.7** mm
